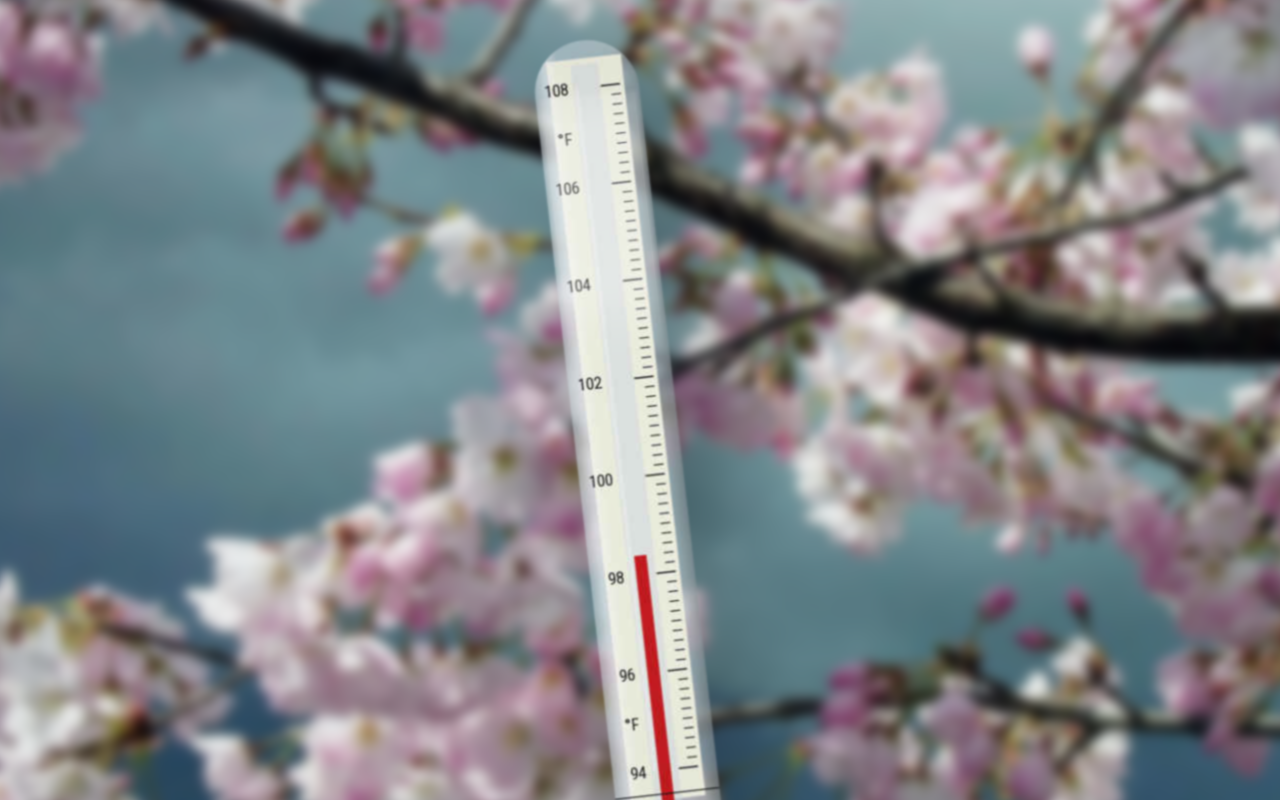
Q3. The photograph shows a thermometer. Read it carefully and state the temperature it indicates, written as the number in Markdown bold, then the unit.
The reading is **98.4** °F
